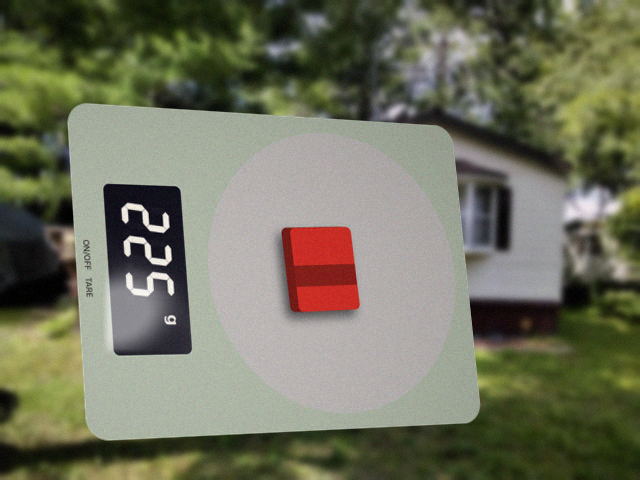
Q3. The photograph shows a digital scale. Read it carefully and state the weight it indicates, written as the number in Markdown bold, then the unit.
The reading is **225** g
